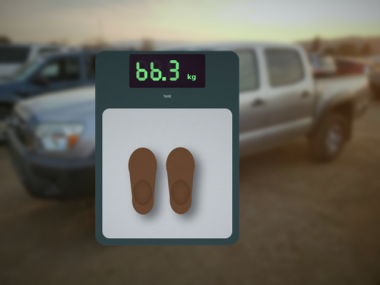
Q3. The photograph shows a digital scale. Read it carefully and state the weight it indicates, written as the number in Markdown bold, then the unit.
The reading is **66.3** kg
